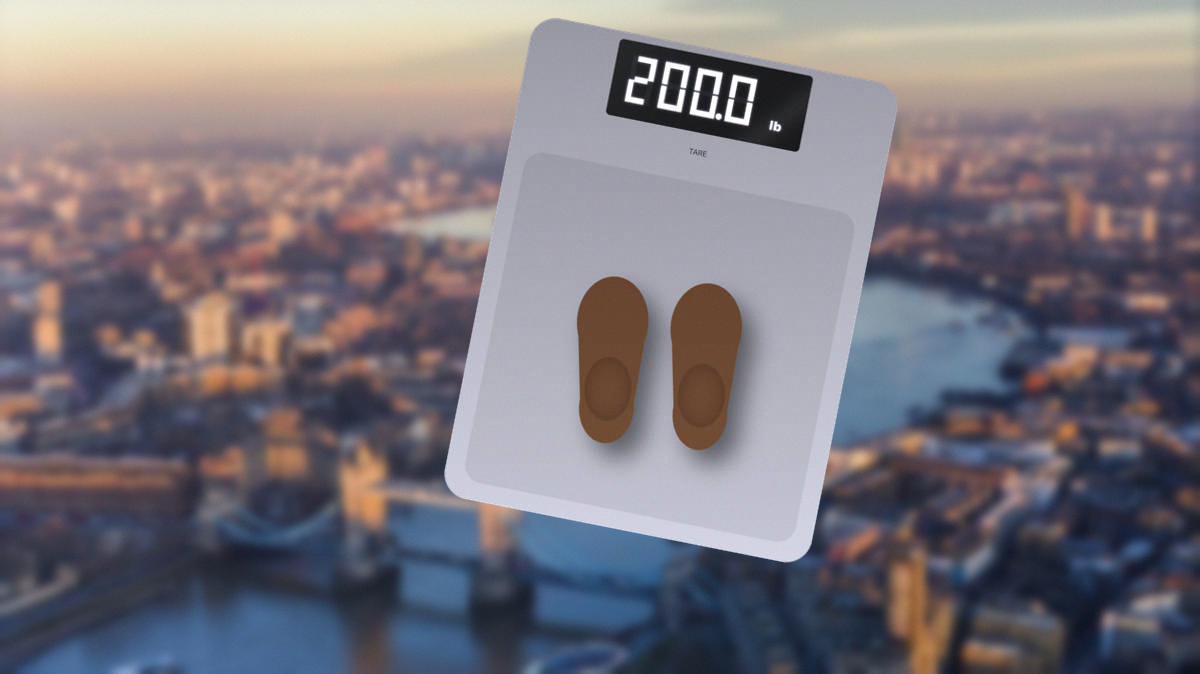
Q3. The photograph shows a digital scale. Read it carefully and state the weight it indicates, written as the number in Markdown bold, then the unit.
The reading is **200.0** lb
